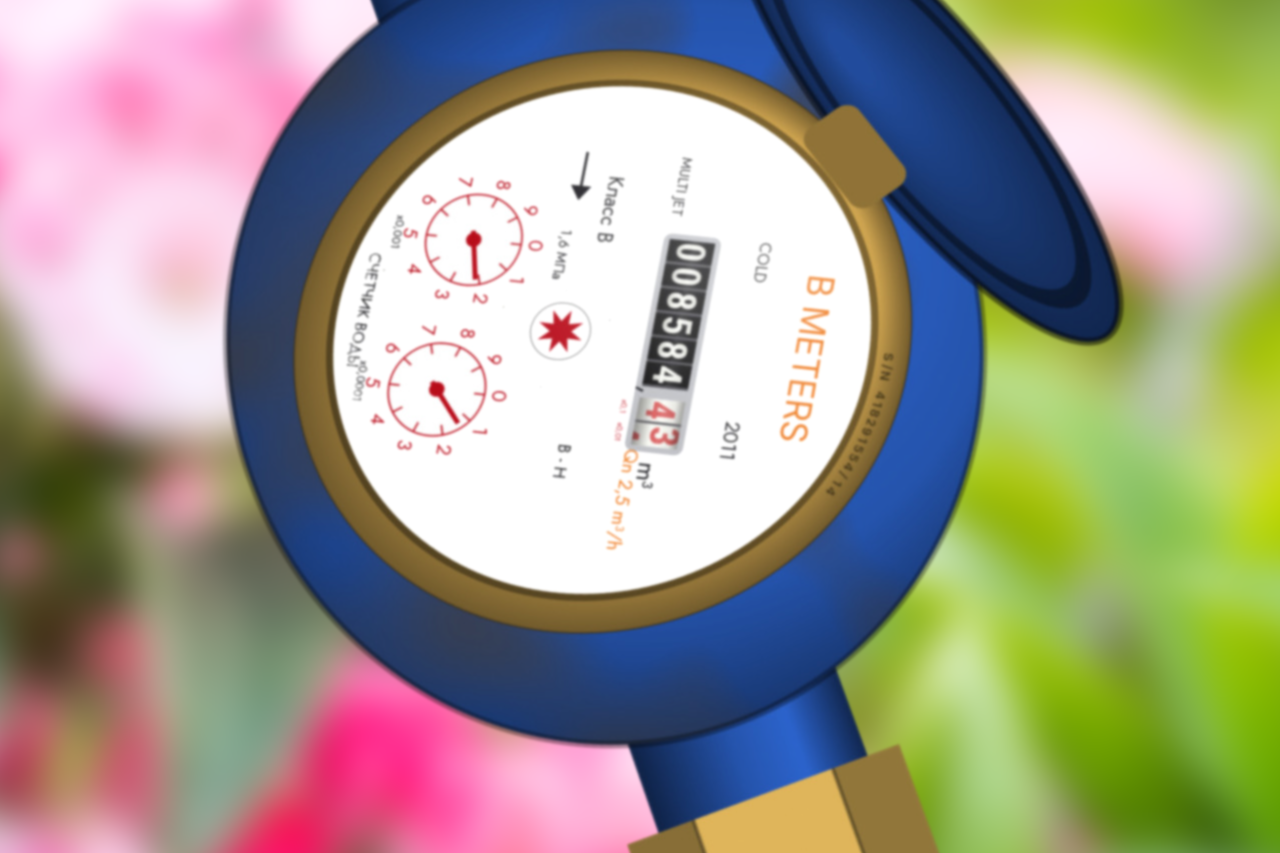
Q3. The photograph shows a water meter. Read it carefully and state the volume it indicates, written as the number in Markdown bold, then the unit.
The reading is **8584.4321** m³
